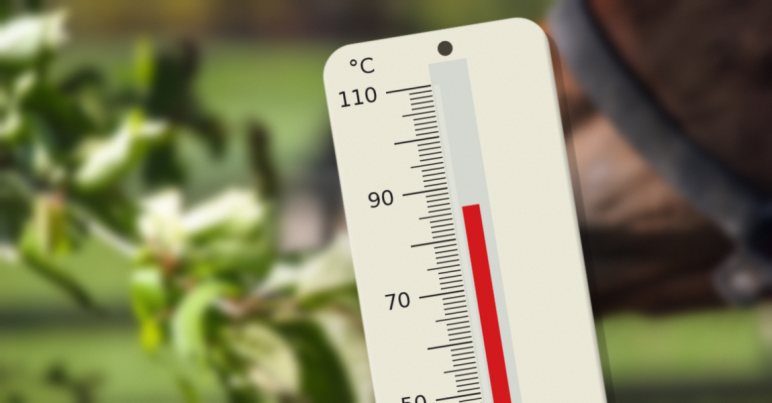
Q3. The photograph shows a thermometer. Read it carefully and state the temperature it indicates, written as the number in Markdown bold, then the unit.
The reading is **86** °C
